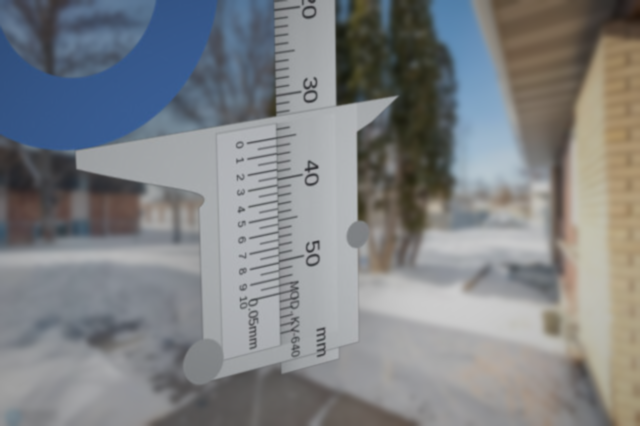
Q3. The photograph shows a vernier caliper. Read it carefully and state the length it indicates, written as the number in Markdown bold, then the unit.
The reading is **35.0** mm
